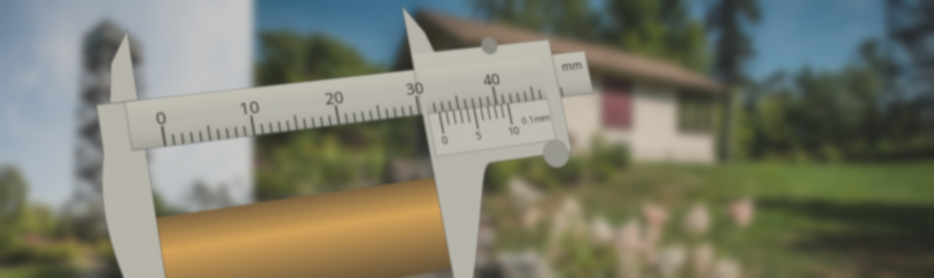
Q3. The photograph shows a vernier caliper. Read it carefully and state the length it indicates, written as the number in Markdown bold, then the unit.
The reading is **32.5** mm
